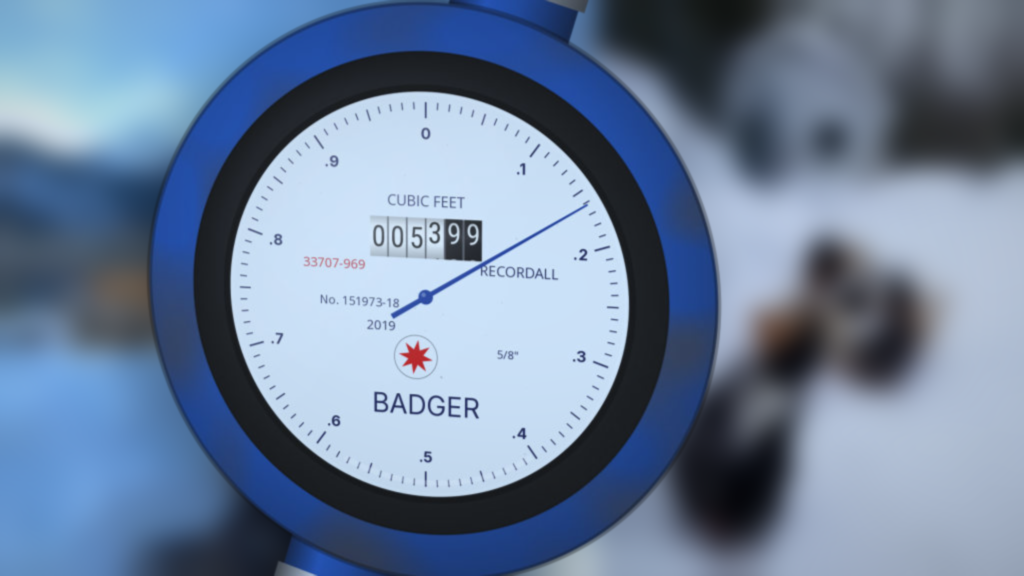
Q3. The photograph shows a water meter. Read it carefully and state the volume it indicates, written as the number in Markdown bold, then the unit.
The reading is **5399.16** ft³
